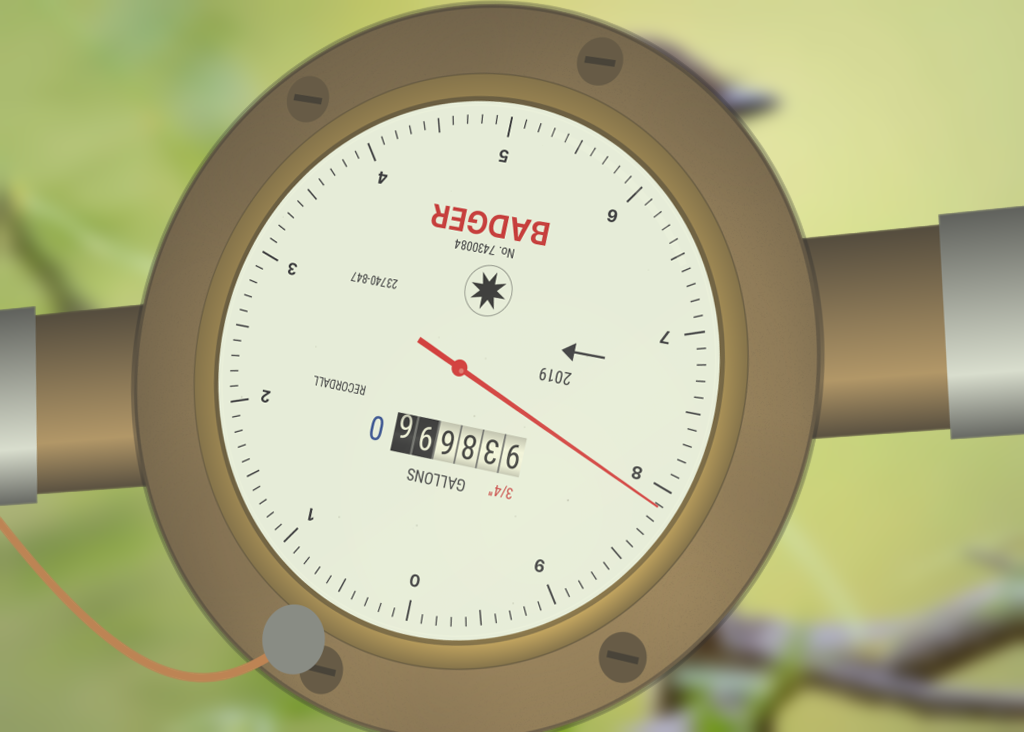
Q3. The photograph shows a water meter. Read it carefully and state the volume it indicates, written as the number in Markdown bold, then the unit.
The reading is **9386958.1** gal
